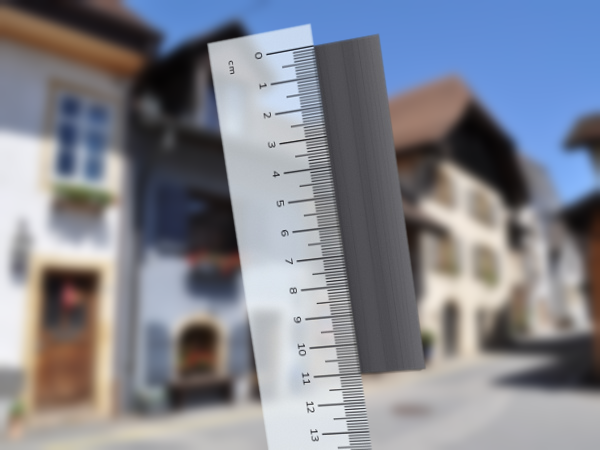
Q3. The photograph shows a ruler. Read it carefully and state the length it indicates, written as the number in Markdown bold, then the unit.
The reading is **11** cm
